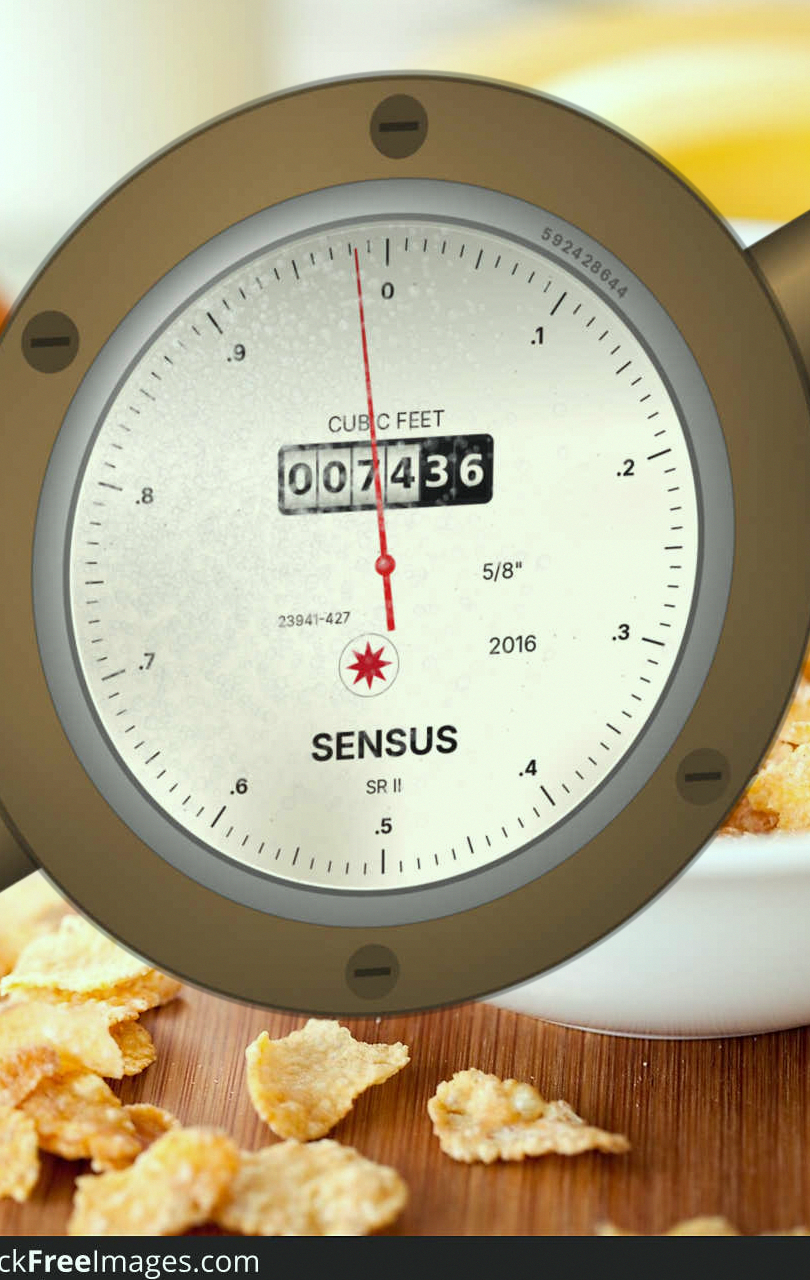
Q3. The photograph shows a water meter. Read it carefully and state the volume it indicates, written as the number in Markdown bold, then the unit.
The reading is **7435.98** ft³
